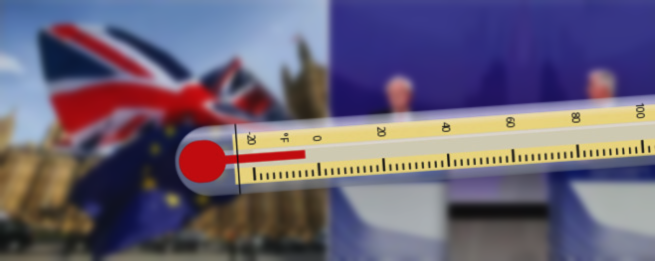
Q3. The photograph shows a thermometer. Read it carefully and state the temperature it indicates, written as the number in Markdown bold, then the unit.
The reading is **-4** °F
